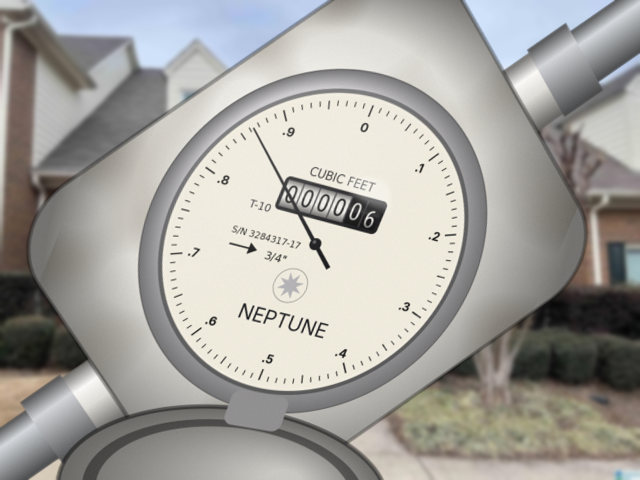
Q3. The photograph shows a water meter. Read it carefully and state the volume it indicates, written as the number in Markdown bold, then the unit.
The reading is **5.86** ft³
